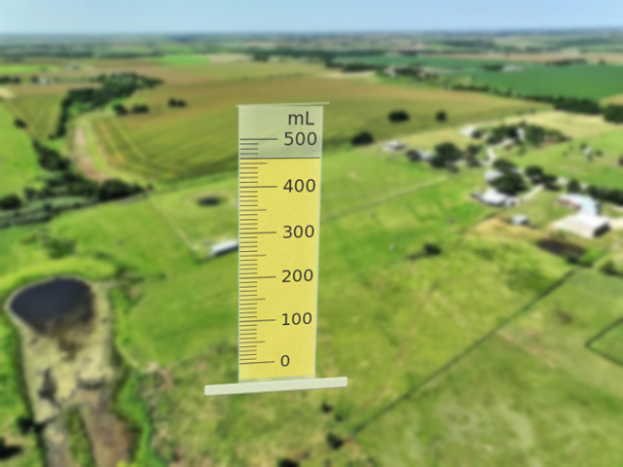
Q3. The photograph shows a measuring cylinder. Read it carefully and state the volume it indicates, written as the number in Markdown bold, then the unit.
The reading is **460** mL
